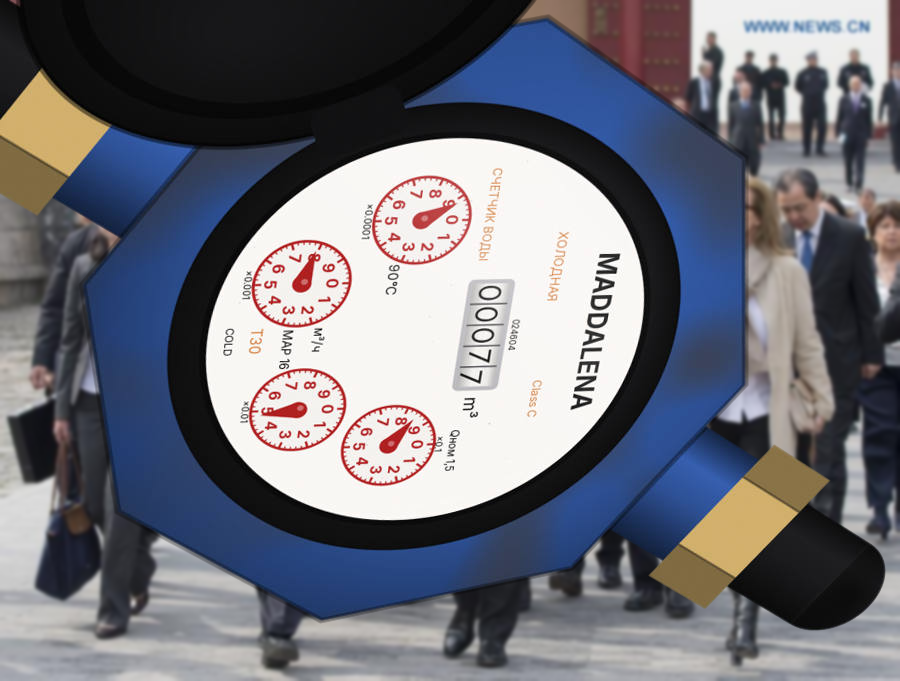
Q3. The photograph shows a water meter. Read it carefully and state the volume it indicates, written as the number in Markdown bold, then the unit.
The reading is **76.8479** m³
